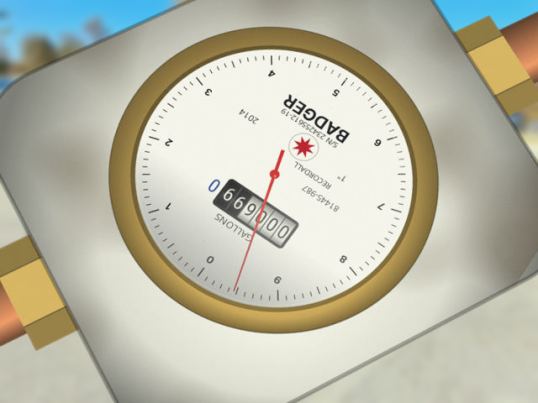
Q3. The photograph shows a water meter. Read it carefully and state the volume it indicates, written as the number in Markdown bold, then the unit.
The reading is **6989.5** gal
